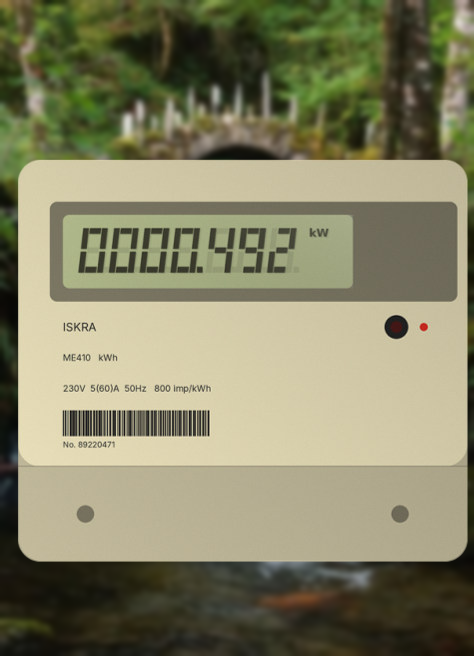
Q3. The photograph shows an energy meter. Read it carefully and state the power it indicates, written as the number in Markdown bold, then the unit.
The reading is **0.492** kW
